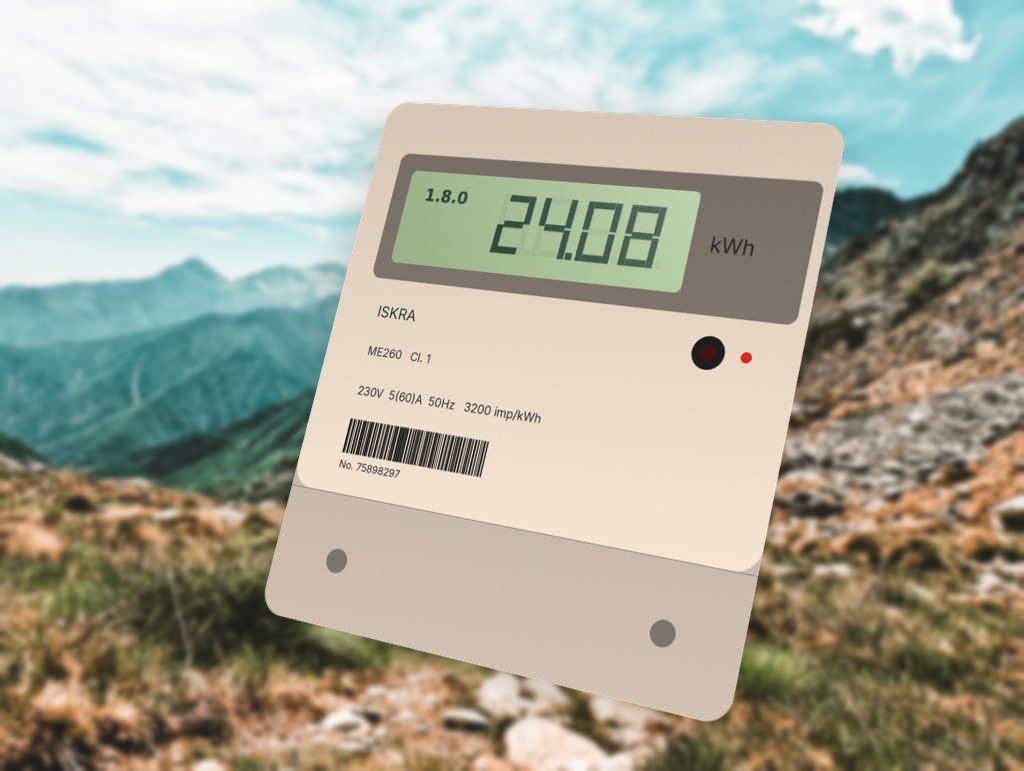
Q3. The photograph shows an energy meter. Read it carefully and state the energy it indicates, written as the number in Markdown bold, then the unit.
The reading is **24.08** kWh
